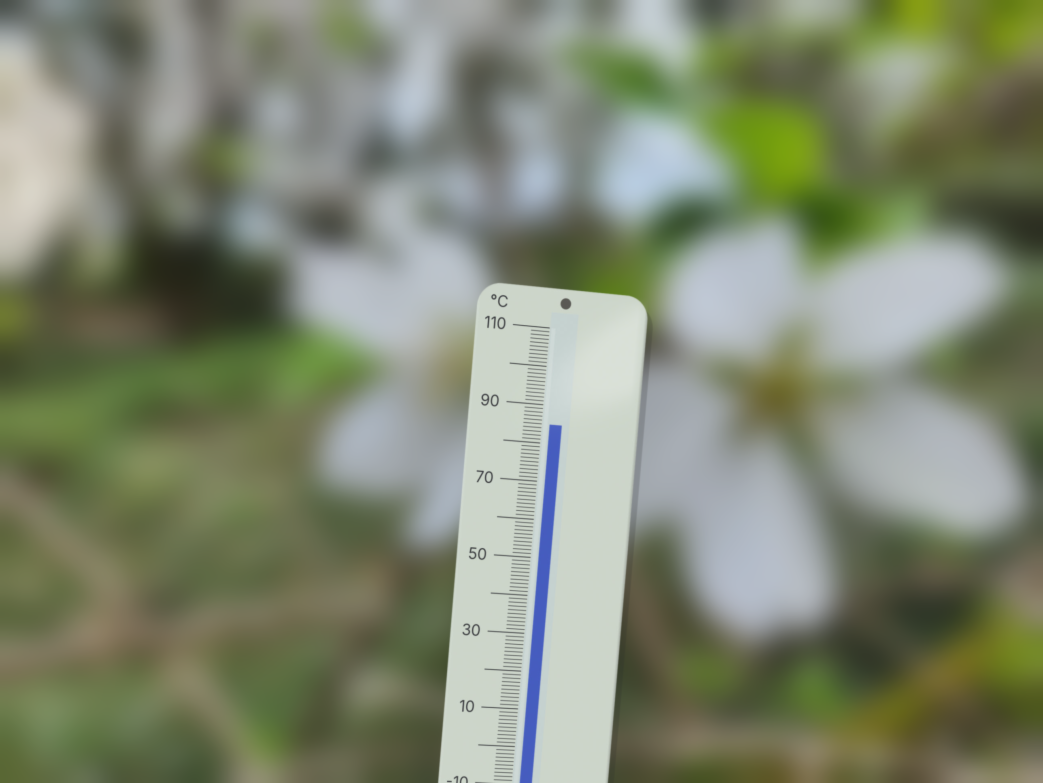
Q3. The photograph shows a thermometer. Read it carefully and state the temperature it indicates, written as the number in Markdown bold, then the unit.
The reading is **85** °C
